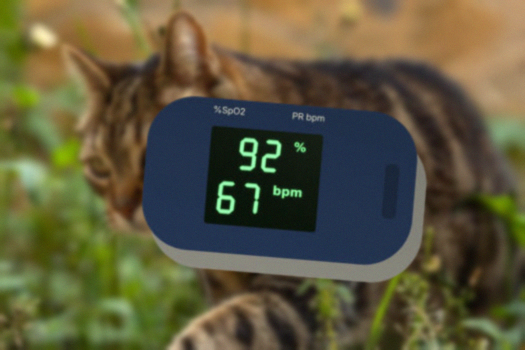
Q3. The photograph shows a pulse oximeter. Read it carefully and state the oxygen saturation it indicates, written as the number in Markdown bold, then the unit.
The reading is **92** %
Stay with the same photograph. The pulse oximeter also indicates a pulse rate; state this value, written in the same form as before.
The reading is **67** bpm
